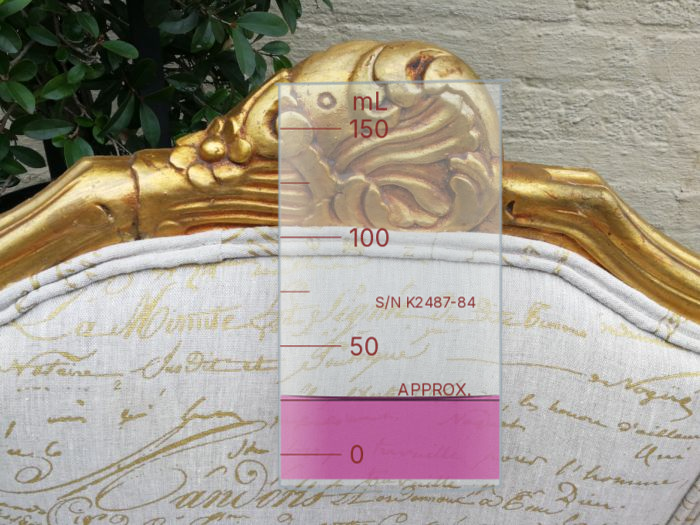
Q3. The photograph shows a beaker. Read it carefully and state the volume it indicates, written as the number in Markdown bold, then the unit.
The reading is **25** mL
